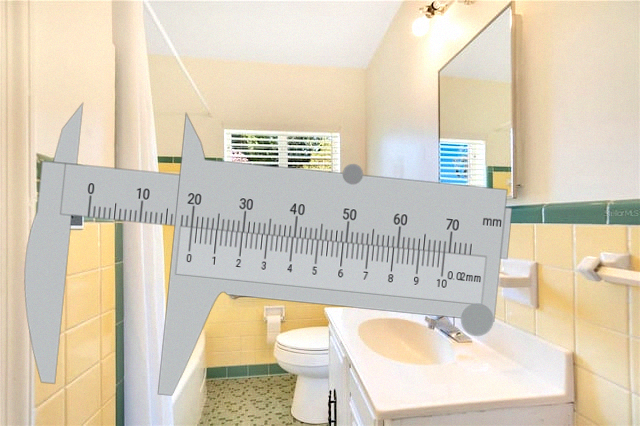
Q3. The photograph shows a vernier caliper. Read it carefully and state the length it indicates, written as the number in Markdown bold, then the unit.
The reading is **20.0** mm
